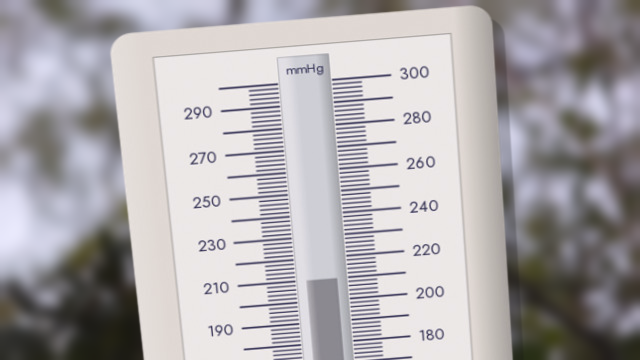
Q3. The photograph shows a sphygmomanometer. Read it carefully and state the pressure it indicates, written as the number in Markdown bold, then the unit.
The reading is **210** mmHg
